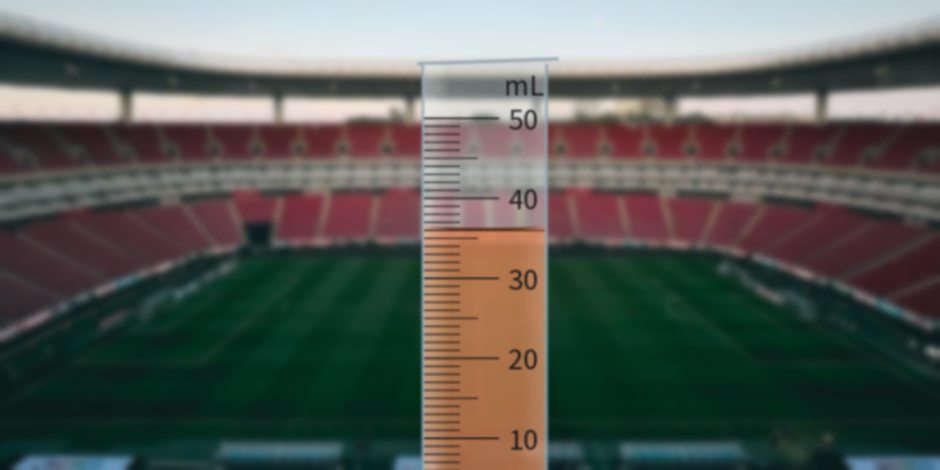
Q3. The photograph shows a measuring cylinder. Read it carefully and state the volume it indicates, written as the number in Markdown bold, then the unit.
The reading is **36** mL
